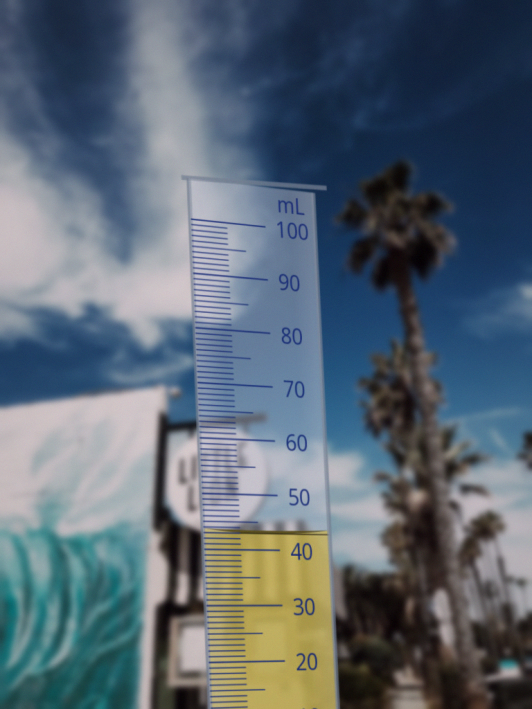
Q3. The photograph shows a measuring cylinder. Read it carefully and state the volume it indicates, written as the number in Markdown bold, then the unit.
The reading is **43** mL
